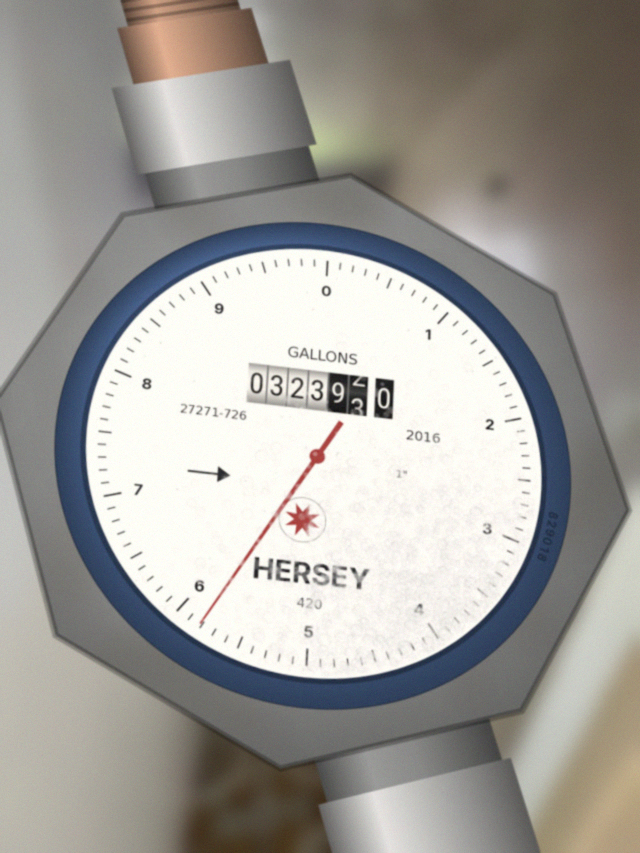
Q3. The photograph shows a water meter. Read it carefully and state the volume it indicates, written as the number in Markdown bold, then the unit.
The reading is **323925.8** gal
